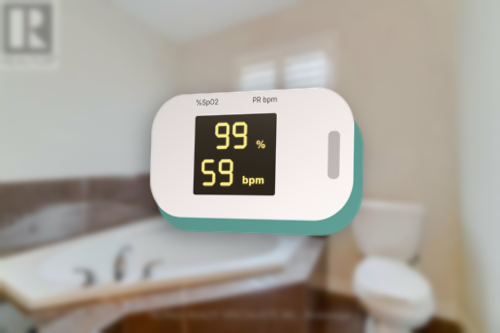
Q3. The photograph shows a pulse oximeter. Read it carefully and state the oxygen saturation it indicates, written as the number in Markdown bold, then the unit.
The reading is **99** %
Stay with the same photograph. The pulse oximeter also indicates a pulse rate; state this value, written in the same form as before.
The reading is **59** bpm
